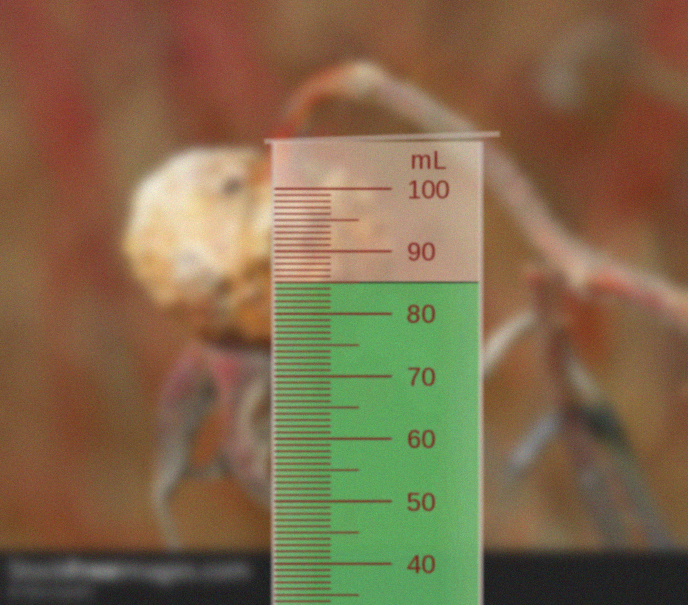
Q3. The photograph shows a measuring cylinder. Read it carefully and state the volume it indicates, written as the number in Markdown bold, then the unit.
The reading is **85** mL
